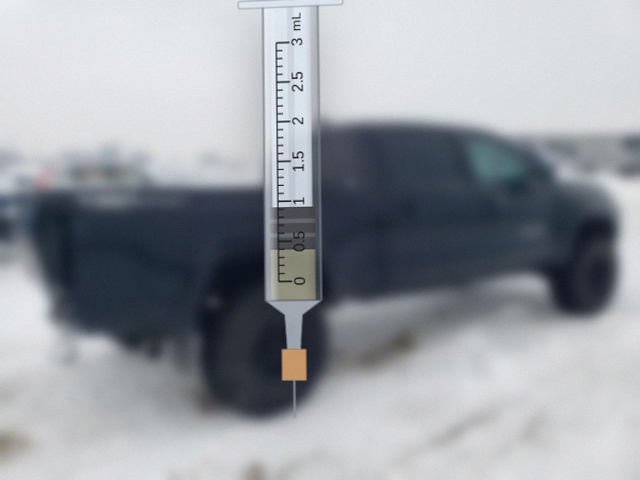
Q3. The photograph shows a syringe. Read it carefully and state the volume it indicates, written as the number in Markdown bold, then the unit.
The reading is **0.4** mL
